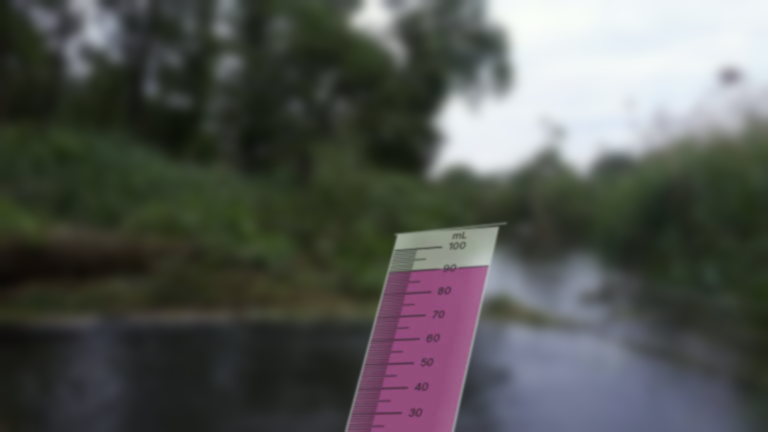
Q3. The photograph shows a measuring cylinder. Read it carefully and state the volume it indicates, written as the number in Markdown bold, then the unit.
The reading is **90** mL
